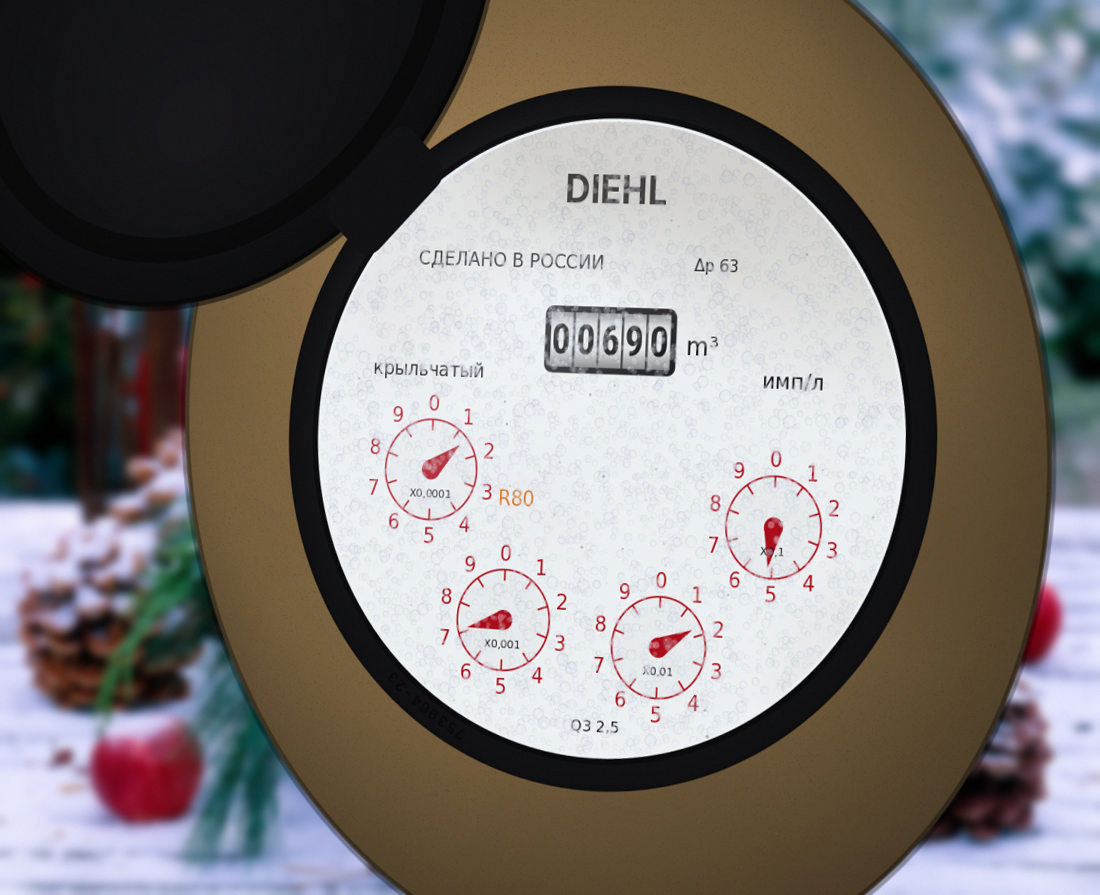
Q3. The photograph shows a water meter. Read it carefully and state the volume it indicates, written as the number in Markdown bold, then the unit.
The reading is **690.5171** m³
